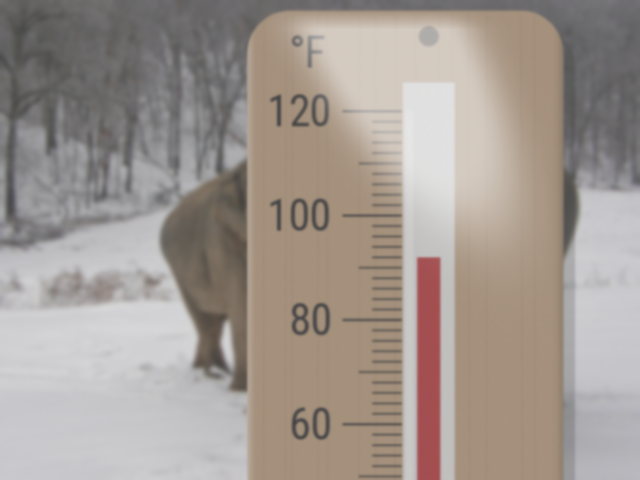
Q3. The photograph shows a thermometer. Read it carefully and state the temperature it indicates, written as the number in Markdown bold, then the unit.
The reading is **92** °F
